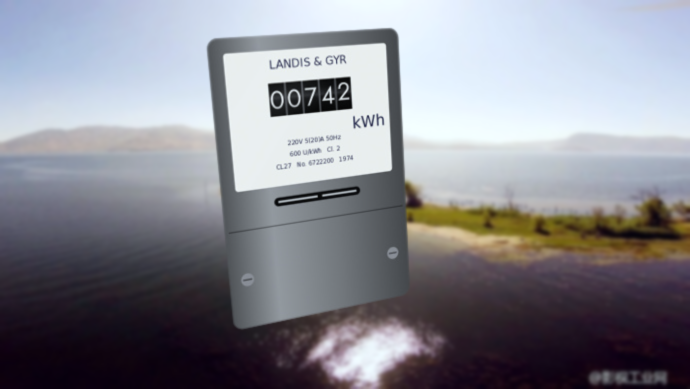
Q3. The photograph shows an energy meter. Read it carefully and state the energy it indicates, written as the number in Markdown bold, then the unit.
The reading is **742** kWh
